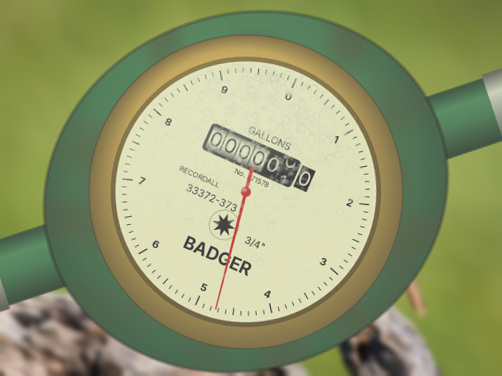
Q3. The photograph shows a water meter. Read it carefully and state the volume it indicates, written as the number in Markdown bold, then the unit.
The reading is **4.7** gal
